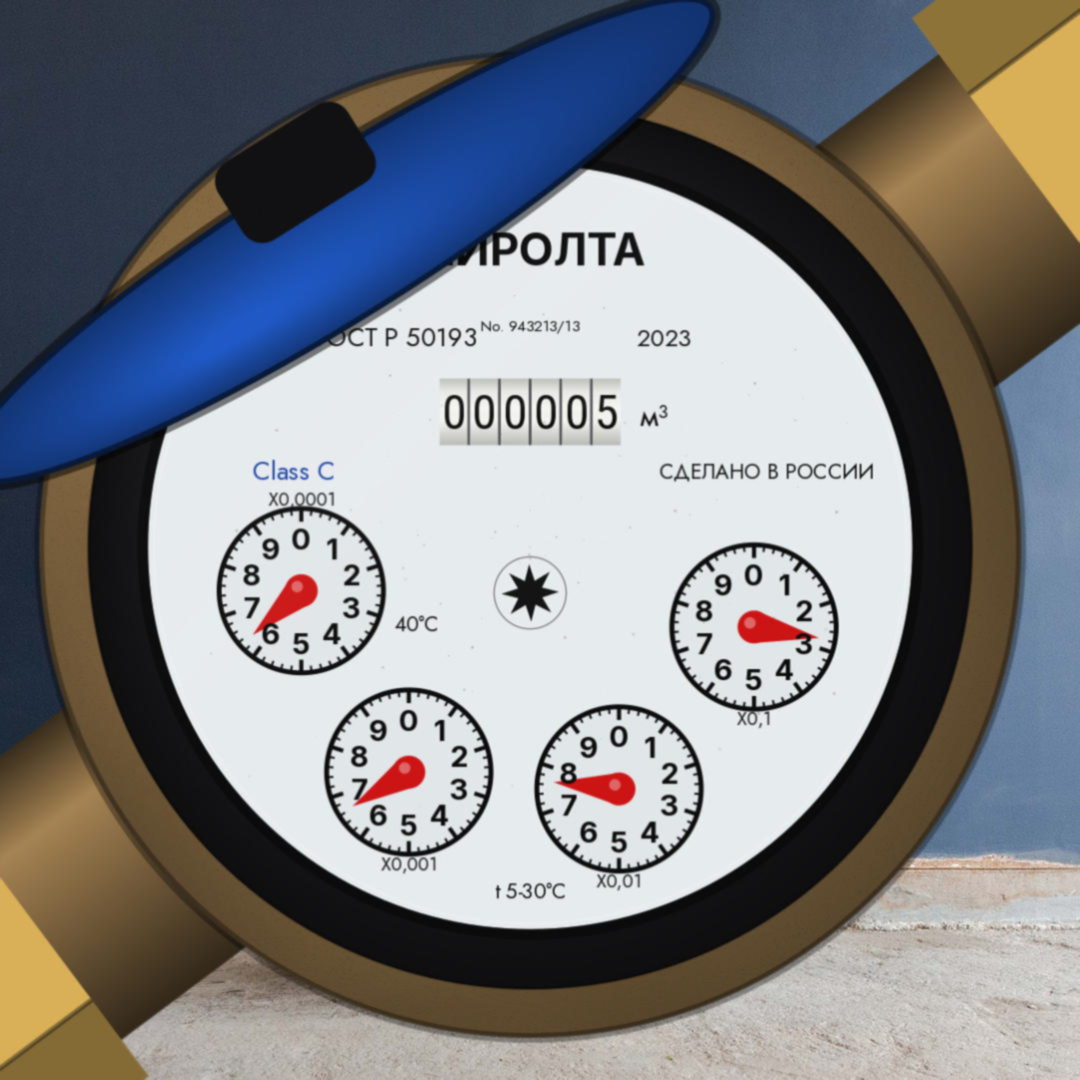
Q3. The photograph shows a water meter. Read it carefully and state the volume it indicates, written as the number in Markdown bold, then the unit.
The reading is **5.2766** m³
